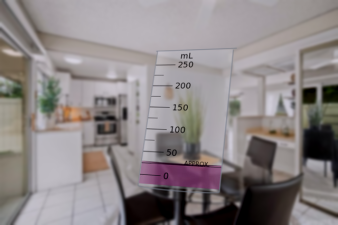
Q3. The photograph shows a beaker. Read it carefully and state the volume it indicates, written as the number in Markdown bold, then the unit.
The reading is **25** mL
